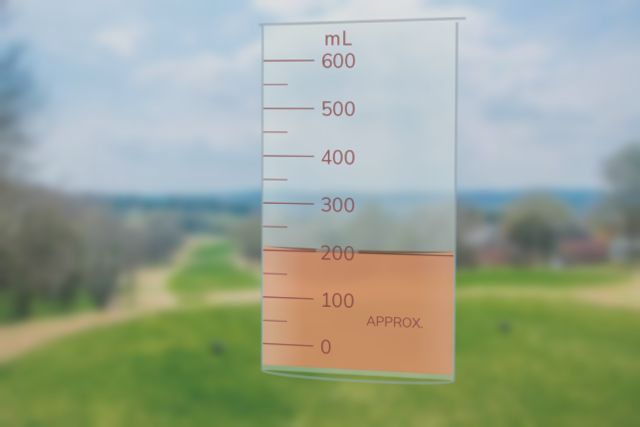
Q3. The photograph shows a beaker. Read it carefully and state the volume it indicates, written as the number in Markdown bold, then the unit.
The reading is **200** mL
